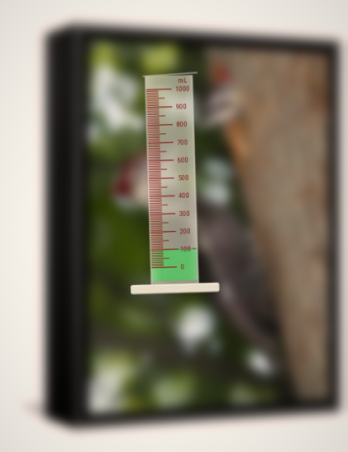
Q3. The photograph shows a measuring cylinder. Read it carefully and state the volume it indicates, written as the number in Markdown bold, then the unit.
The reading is **100** mL
